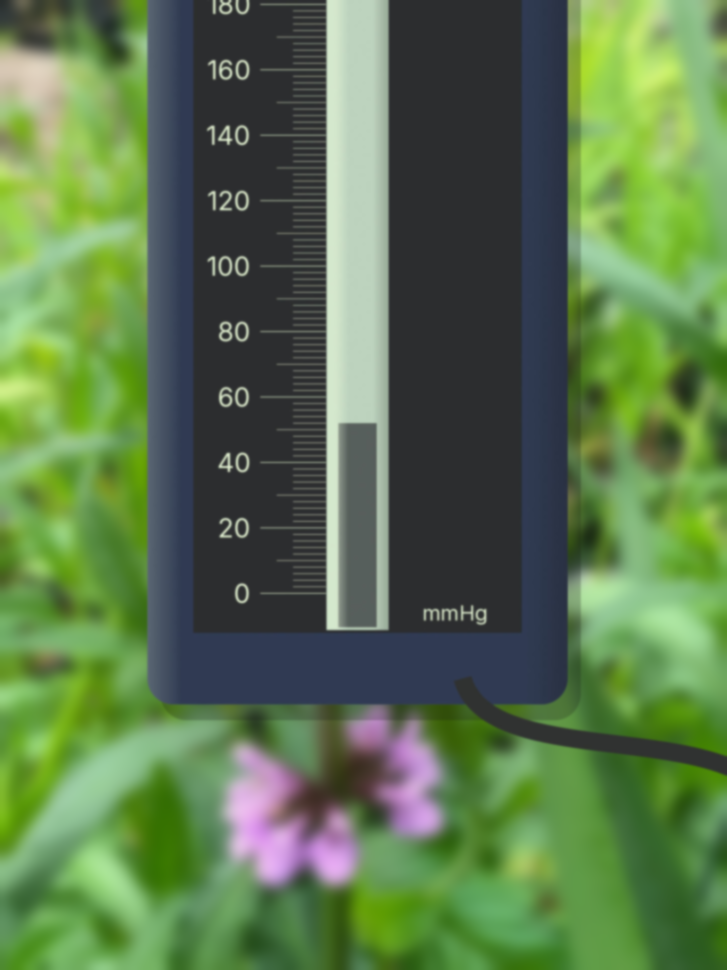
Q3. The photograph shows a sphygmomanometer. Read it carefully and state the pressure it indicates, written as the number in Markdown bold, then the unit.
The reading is **52** mmHg
